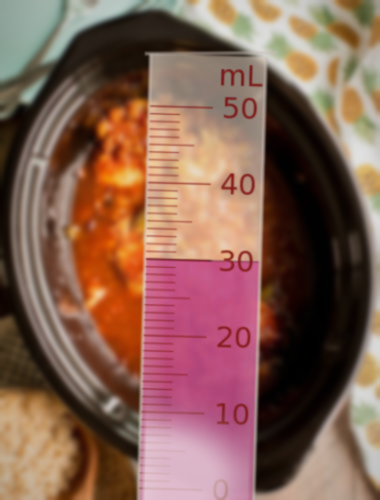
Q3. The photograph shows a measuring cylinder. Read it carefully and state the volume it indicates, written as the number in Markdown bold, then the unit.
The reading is **30** mL
